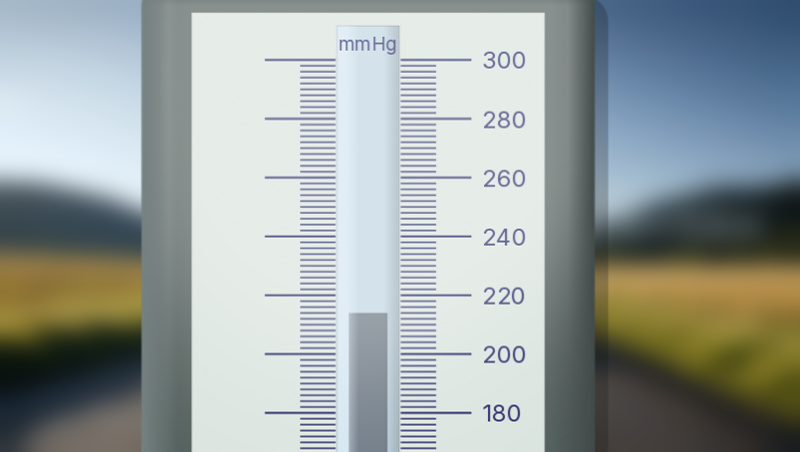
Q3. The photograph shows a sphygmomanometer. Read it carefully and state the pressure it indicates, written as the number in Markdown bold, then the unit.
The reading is **214** mmHg
